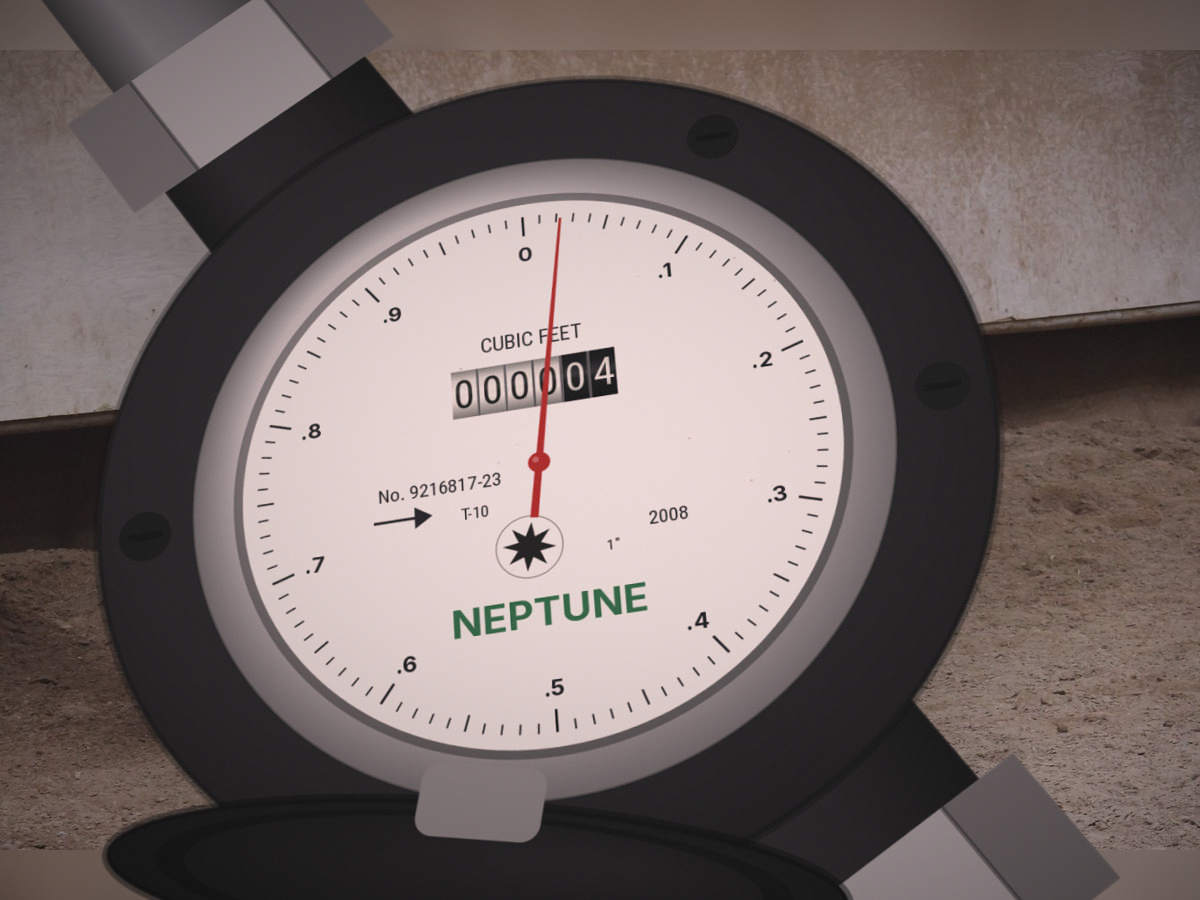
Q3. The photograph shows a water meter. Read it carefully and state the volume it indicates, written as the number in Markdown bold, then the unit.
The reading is **4.02** ft³
